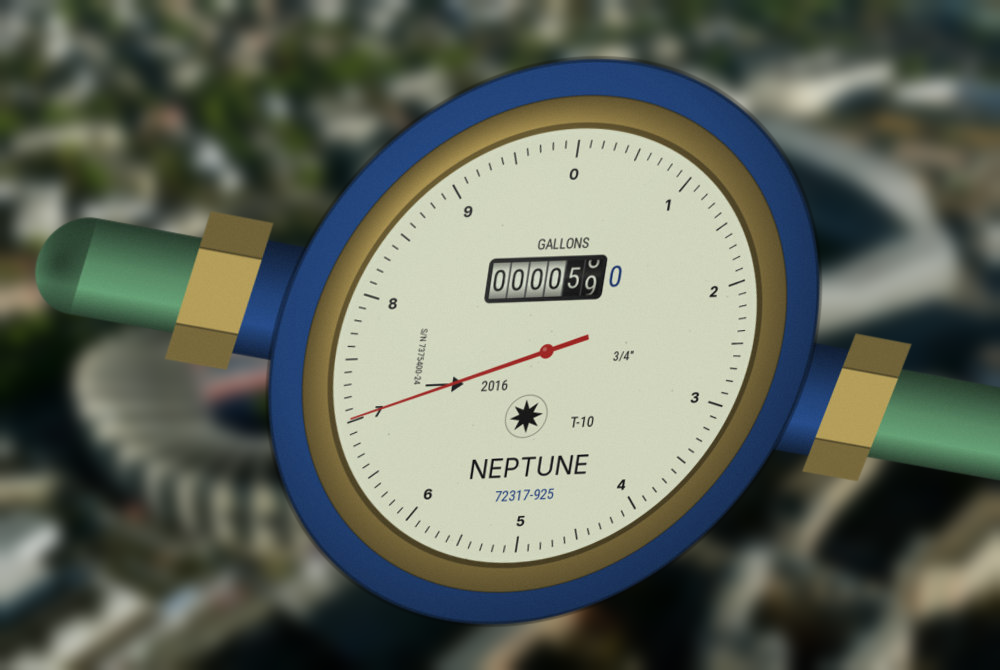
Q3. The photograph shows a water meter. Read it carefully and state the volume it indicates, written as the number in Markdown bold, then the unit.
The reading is **587.0** gal
